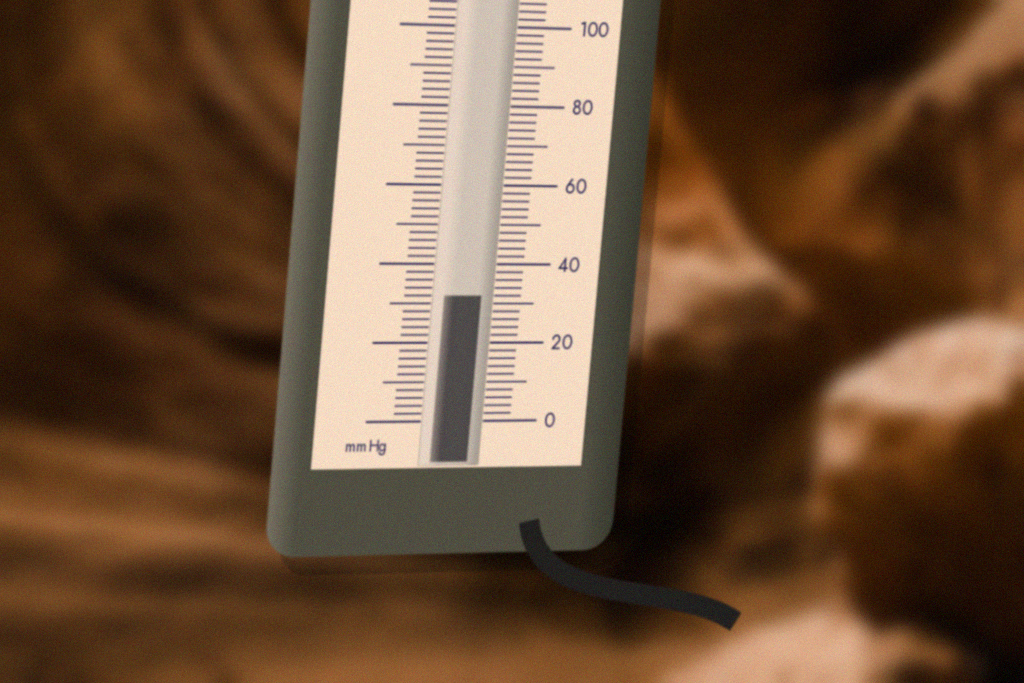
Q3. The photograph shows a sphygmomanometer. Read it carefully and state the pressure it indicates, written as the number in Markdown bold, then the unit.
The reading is **32** mmHg
